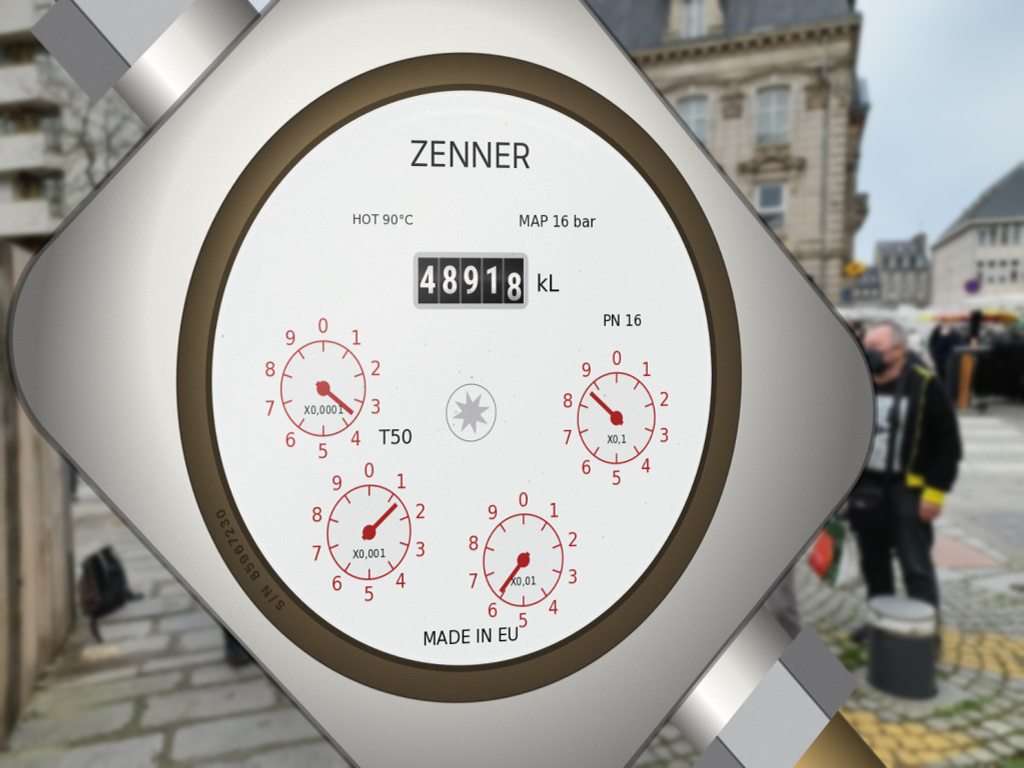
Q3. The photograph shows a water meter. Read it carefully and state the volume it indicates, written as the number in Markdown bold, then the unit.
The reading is **48917.8613** kL
